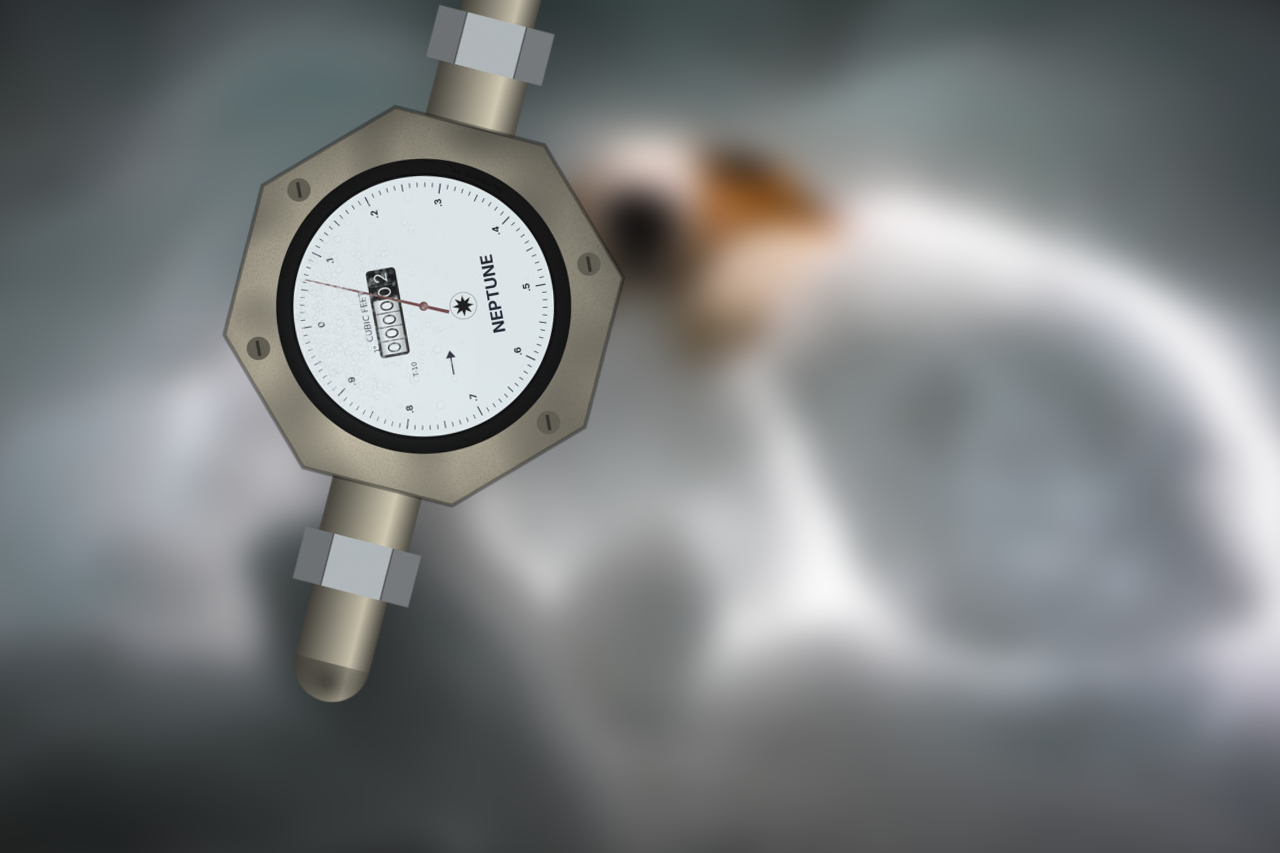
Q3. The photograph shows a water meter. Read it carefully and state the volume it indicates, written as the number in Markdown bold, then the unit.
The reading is **2.06** ft³
